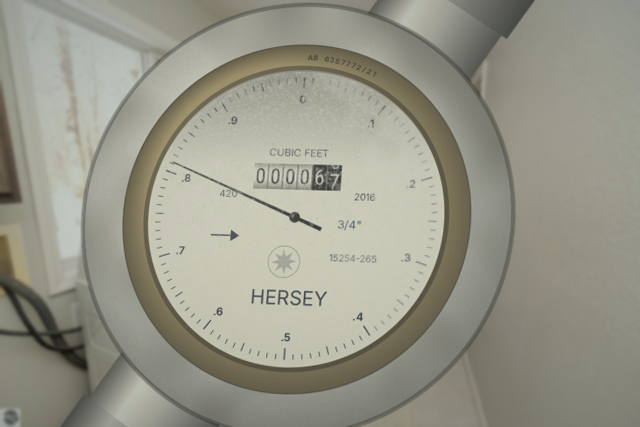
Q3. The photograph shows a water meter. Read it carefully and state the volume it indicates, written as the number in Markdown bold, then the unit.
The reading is **66.81** ft³
